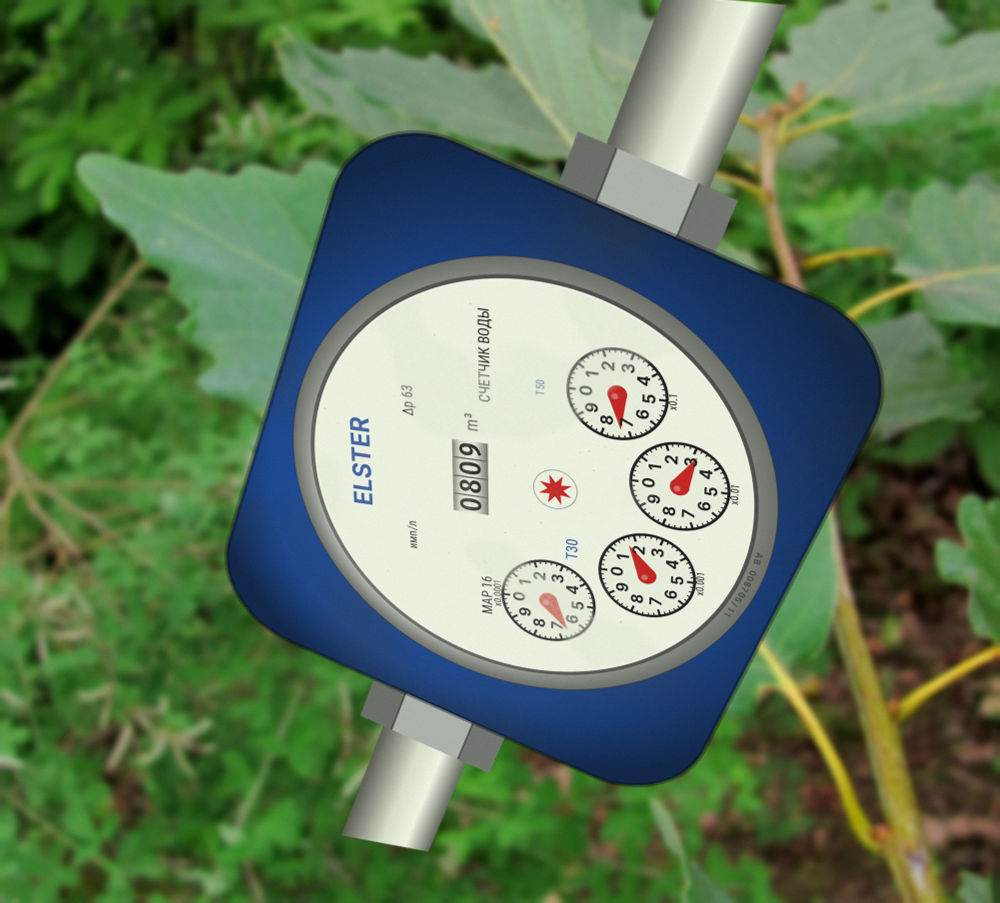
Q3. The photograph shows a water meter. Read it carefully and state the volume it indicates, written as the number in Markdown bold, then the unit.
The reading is **809.7316** m³
